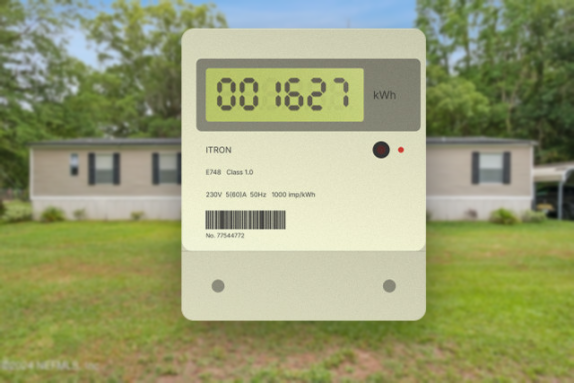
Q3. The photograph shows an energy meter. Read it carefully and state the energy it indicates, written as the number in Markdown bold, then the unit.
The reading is **1627** kWh
